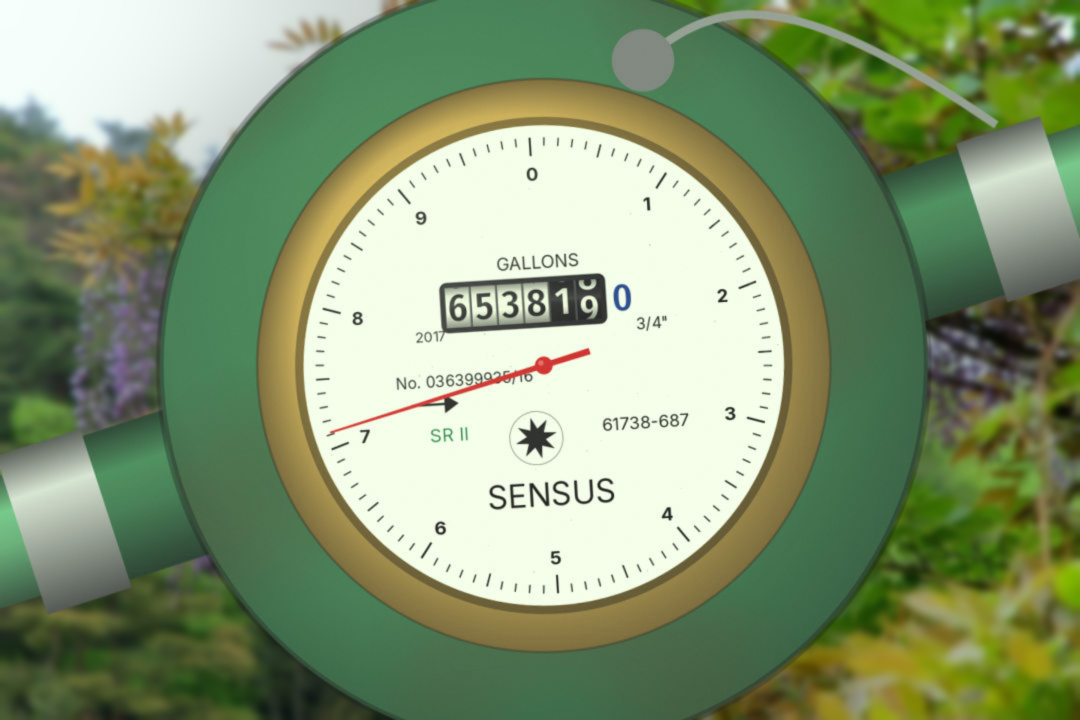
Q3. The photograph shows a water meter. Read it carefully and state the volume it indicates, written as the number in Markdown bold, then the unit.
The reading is **6538187.1** gal
